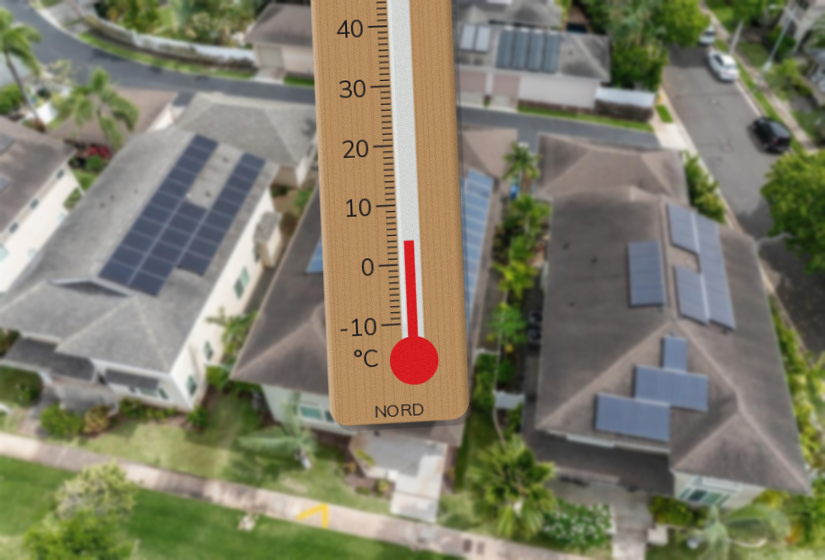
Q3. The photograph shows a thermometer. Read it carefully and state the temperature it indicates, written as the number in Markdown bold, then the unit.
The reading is **4** °C
